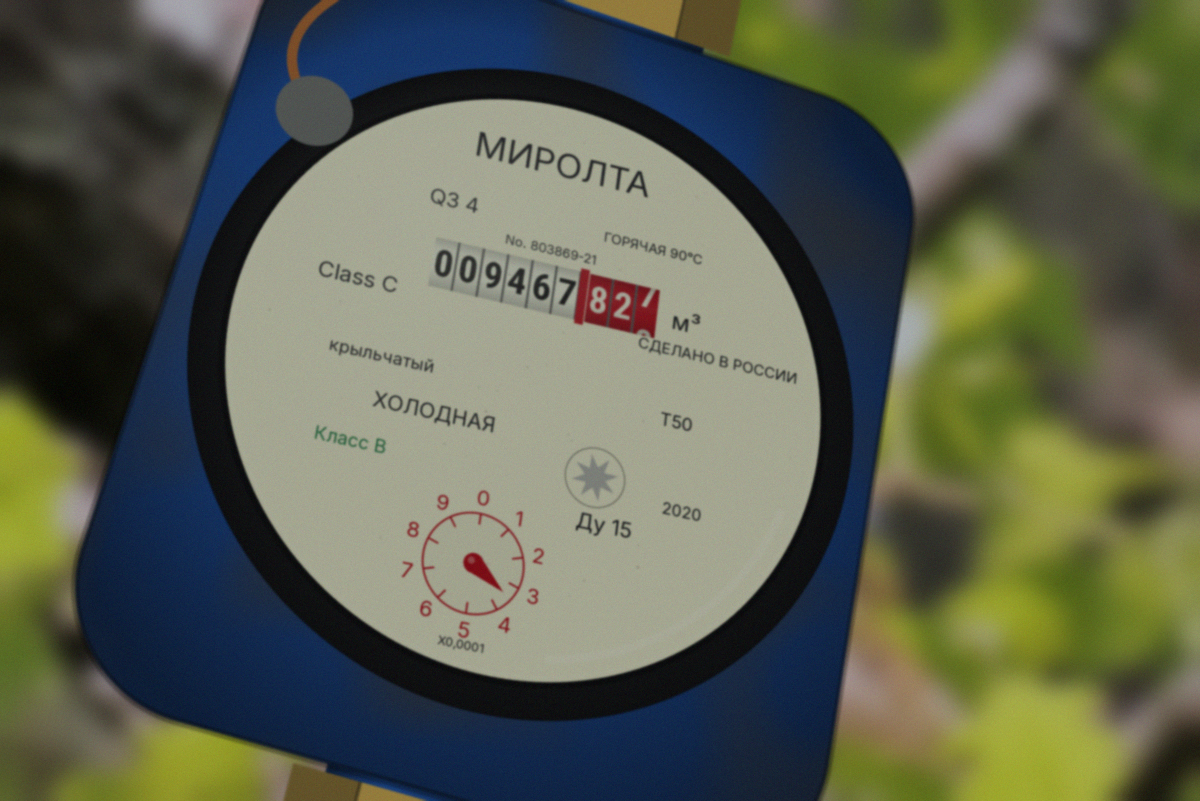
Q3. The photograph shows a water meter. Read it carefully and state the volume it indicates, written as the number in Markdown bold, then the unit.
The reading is **9467.8273** m³
